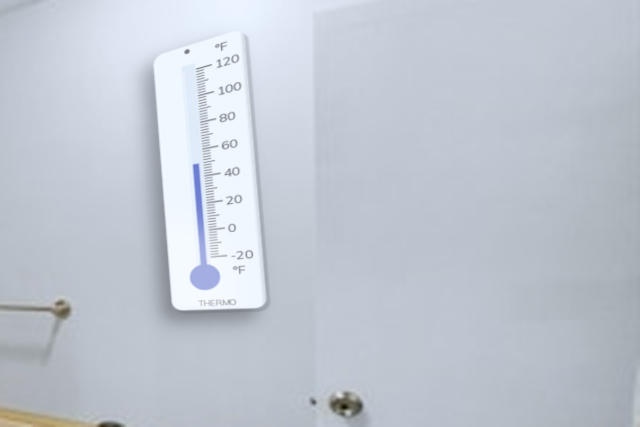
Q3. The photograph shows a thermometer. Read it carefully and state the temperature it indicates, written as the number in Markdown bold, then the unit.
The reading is **50** °F
